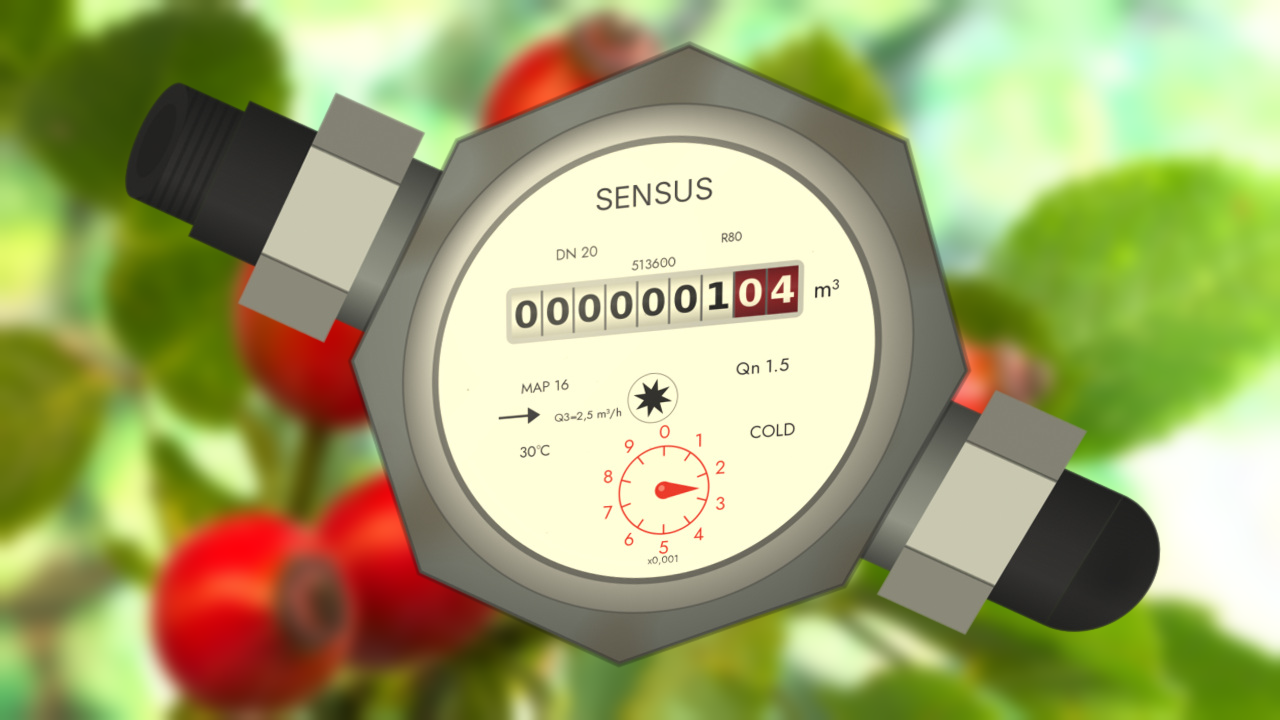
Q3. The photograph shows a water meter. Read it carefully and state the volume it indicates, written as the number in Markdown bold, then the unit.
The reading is **1.042** m³
